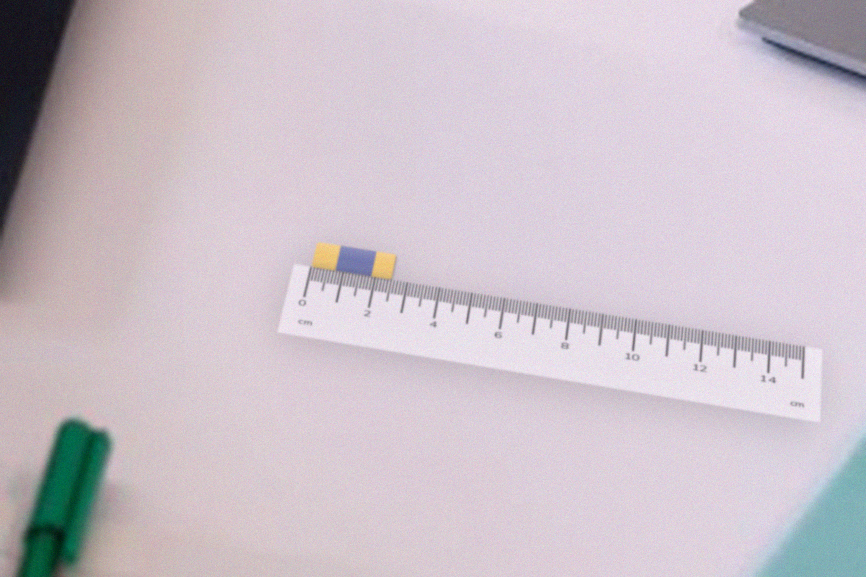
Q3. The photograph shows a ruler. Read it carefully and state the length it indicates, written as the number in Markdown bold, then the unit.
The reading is **2.5** cm
